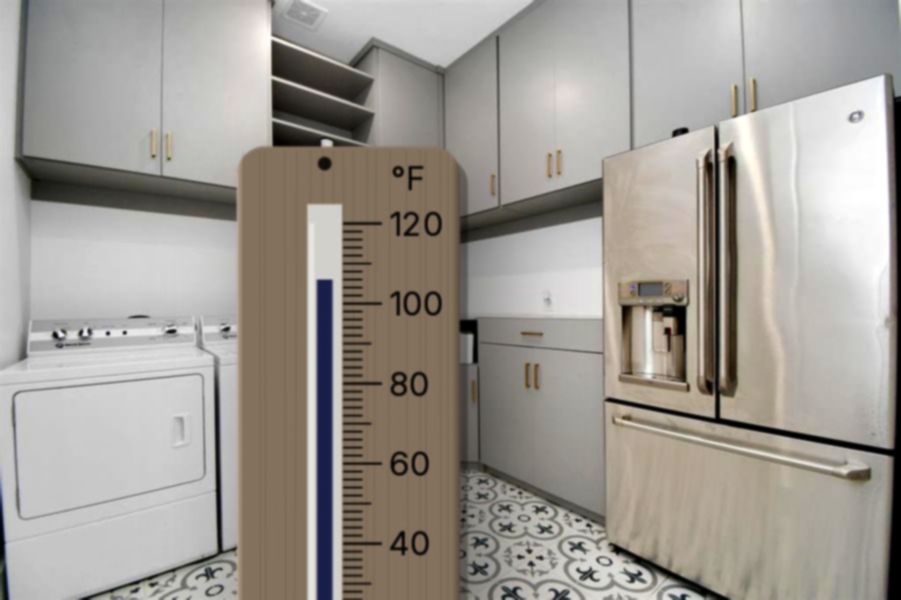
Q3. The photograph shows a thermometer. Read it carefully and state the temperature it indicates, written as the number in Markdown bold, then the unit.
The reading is **106** °F
